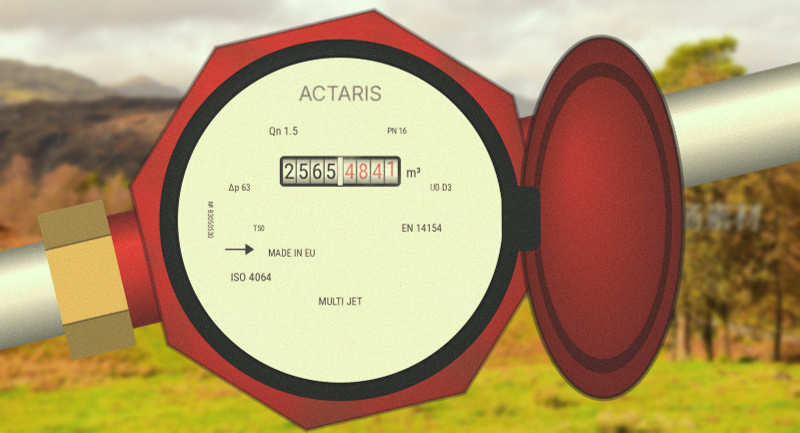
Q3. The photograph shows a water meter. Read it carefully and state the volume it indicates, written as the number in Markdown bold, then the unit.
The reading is **2565.4841** m³
